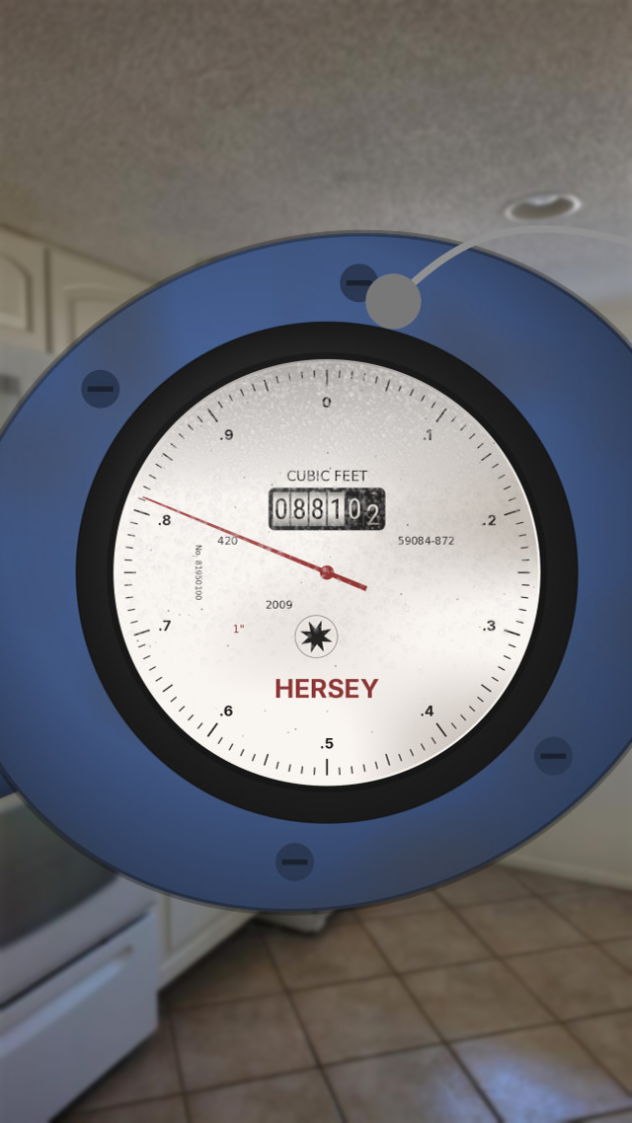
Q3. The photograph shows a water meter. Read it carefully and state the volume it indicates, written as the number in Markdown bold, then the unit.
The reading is **88101.81** ft³
